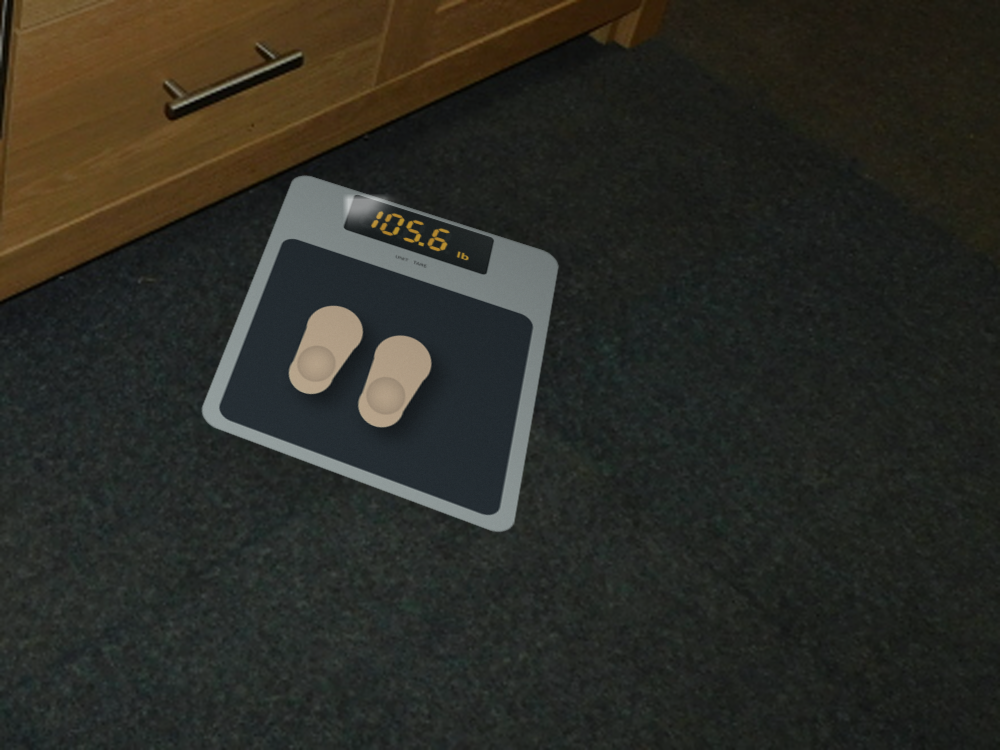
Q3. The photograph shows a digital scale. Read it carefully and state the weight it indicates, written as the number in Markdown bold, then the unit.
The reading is **105.6** lb
